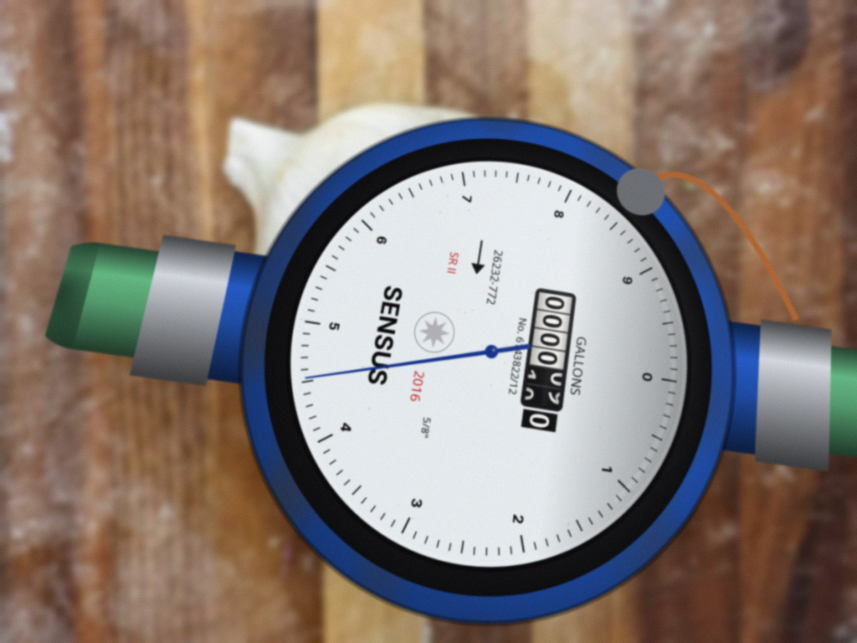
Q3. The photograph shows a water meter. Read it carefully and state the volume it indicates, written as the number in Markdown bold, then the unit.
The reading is **94.5** gal
